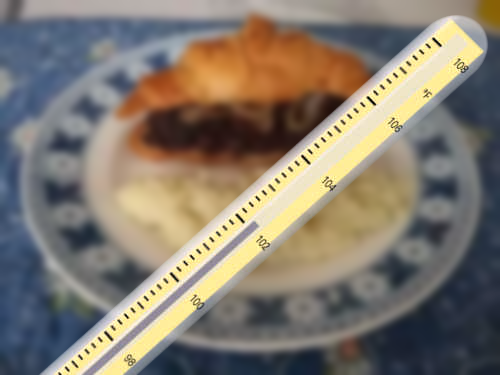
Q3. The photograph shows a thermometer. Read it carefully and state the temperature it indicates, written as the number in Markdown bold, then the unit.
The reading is **102.2** °F
